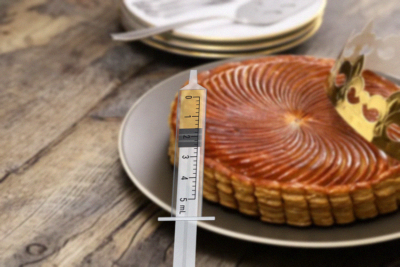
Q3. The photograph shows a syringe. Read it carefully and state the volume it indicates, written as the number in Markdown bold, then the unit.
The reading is **1.6** mL
